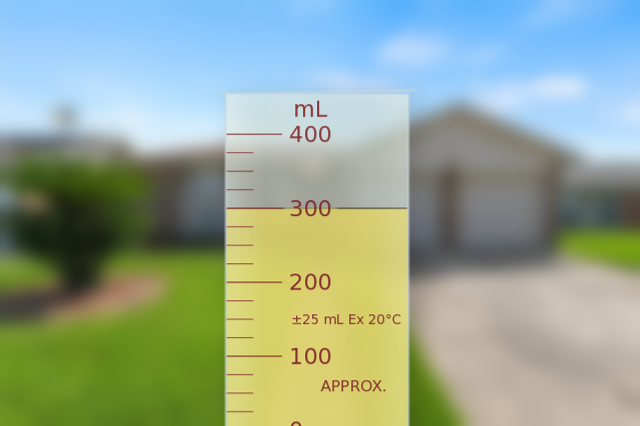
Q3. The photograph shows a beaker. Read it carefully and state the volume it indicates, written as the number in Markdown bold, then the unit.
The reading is **300** mL
